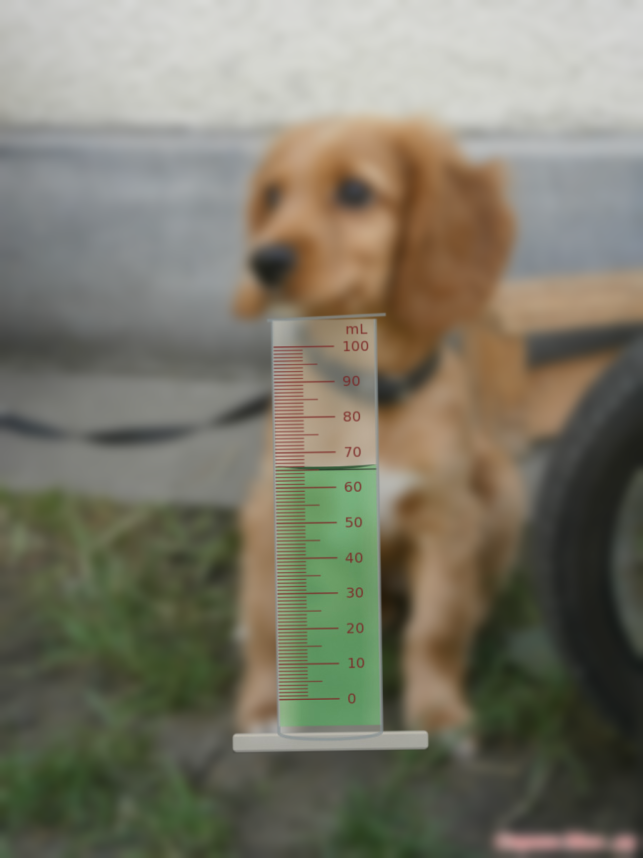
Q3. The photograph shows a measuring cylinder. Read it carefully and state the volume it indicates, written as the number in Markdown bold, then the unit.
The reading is **65** mL
